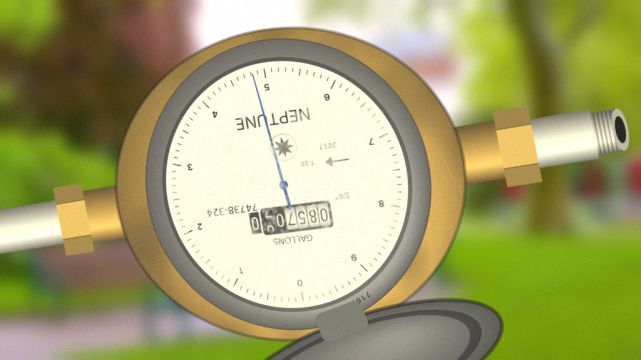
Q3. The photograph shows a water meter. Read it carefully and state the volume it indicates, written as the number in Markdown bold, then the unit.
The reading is **857064.8** gal
